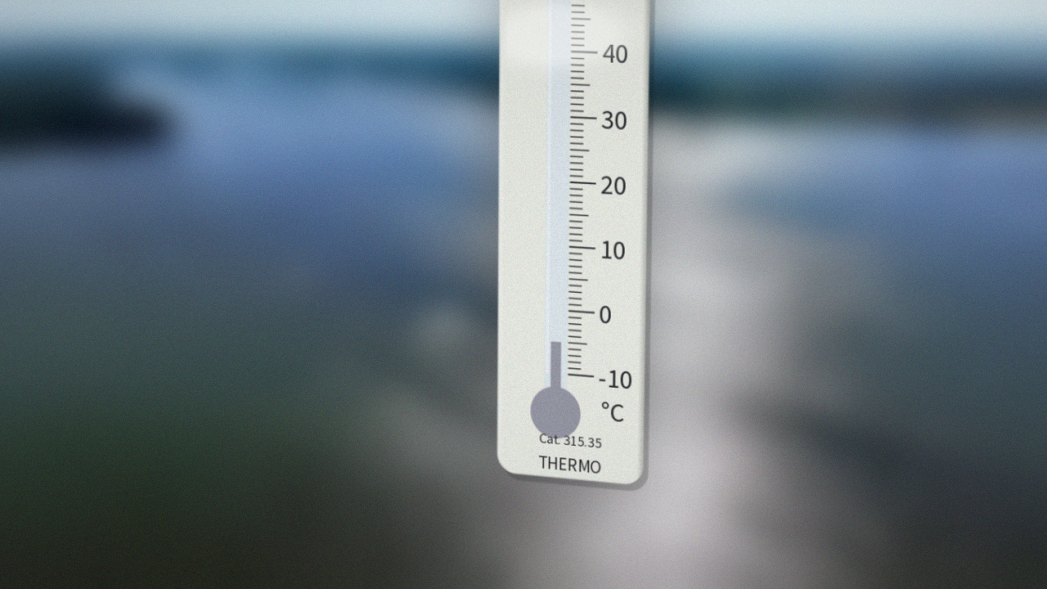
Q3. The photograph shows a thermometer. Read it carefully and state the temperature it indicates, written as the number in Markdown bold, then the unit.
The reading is **-5** °C
